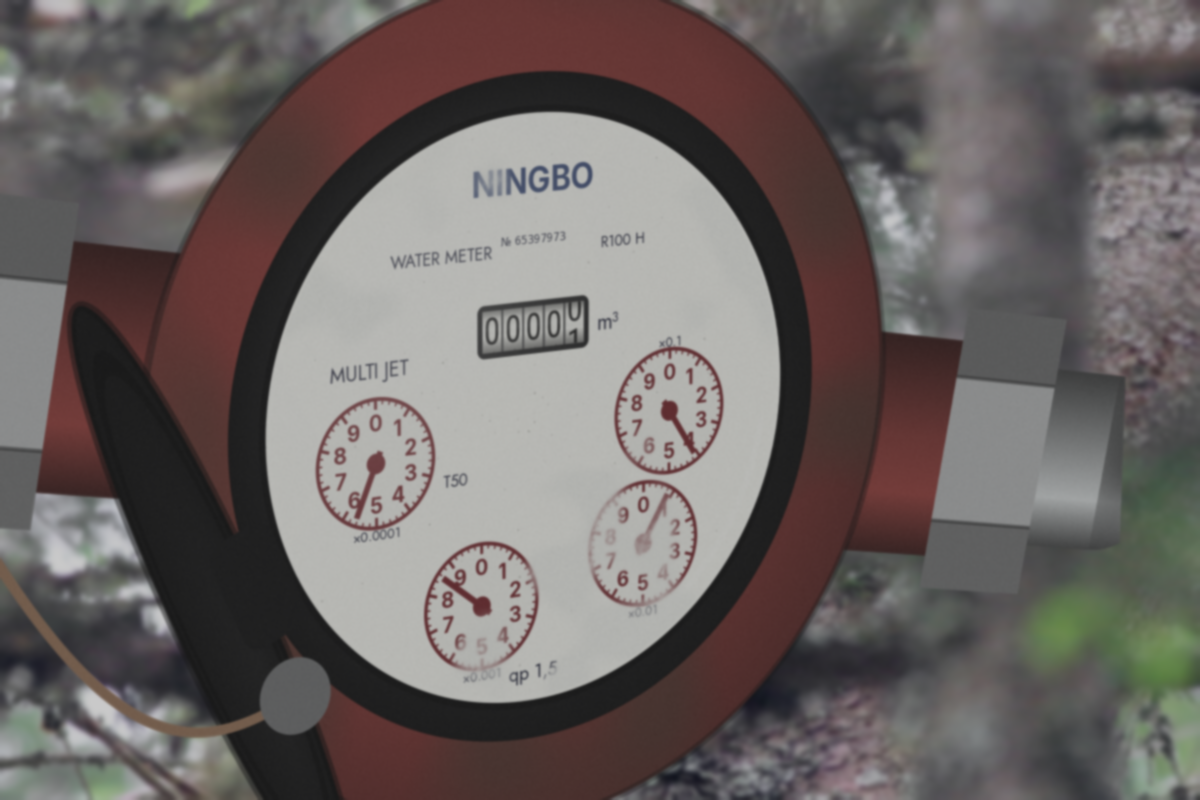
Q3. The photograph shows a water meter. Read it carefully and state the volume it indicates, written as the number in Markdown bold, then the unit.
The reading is **0.4085** m³
